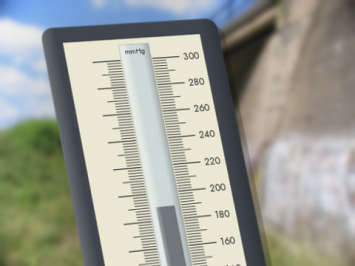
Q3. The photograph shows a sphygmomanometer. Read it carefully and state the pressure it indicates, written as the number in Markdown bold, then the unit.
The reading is **190** mmHg
